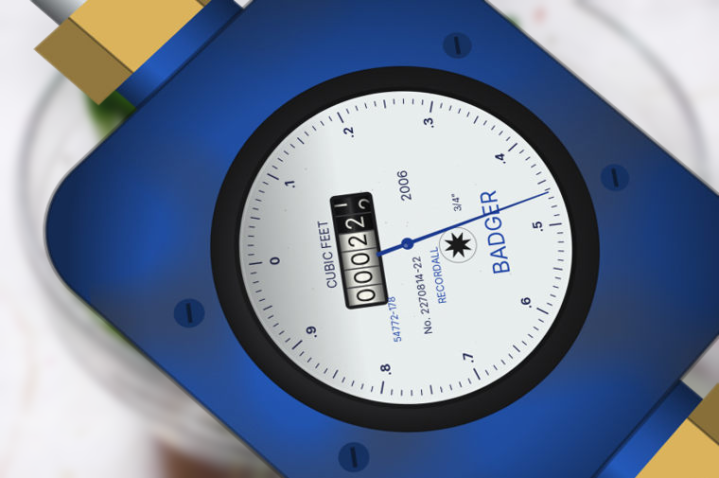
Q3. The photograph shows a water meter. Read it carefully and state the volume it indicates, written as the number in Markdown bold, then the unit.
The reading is **221.46** ft³
